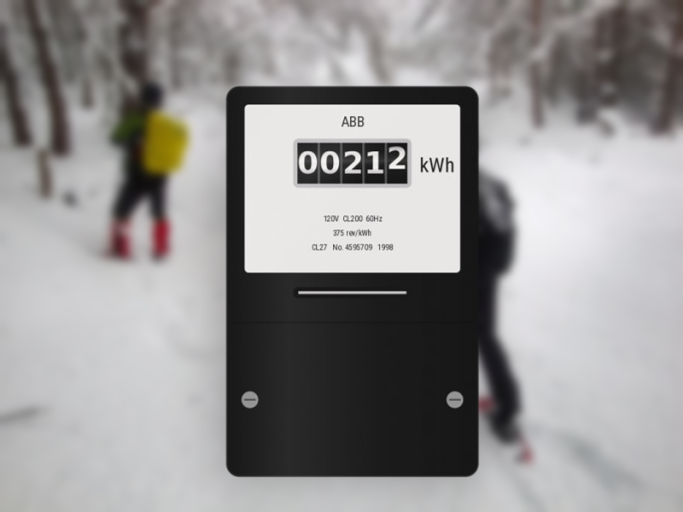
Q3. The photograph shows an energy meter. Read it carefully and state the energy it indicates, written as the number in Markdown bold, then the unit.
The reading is **212** kWh
